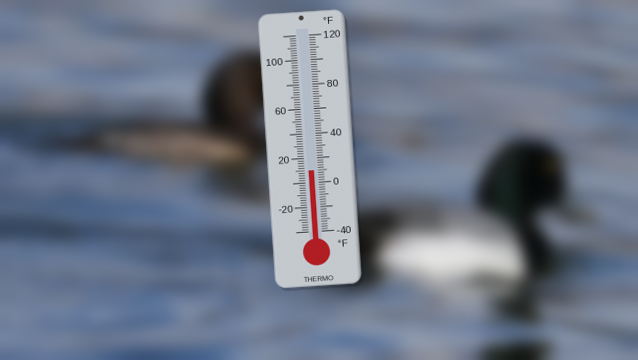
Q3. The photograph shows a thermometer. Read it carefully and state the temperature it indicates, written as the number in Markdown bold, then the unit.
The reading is **10** °F
